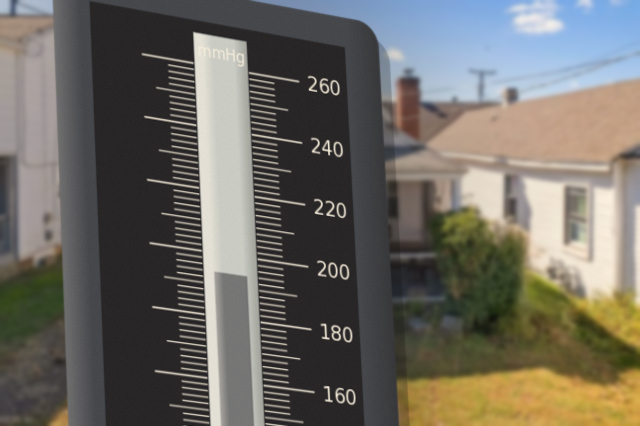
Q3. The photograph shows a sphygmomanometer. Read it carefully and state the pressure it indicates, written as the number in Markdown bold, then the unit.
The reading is **194** mmHg
